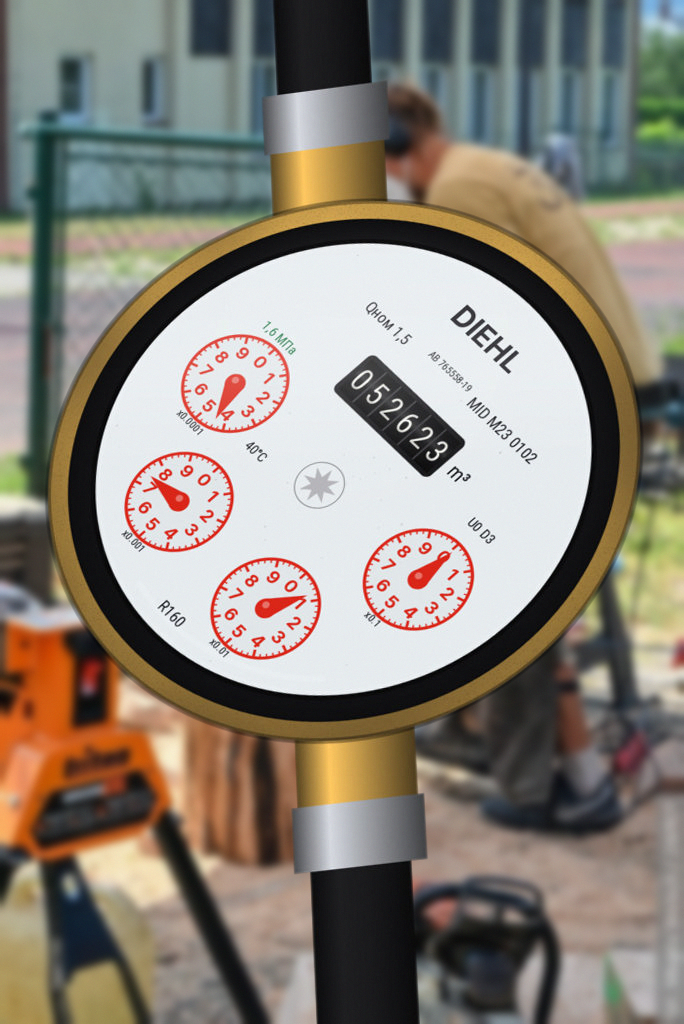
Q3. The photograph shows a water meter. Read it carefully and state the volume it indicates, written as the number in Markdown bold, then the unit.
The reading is **52623.0074** m³
